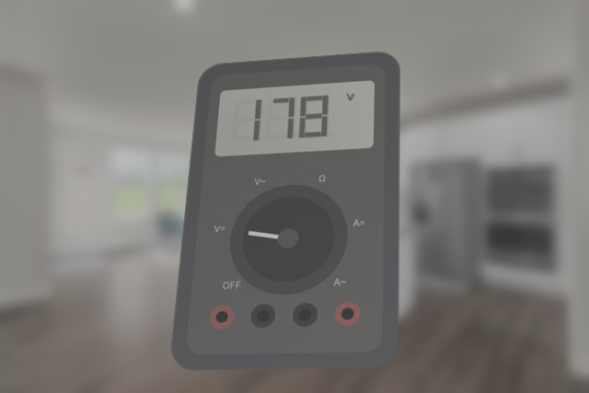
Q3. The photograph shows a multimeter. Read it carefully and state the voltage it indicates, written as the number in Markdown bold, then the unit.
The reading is **178** V
